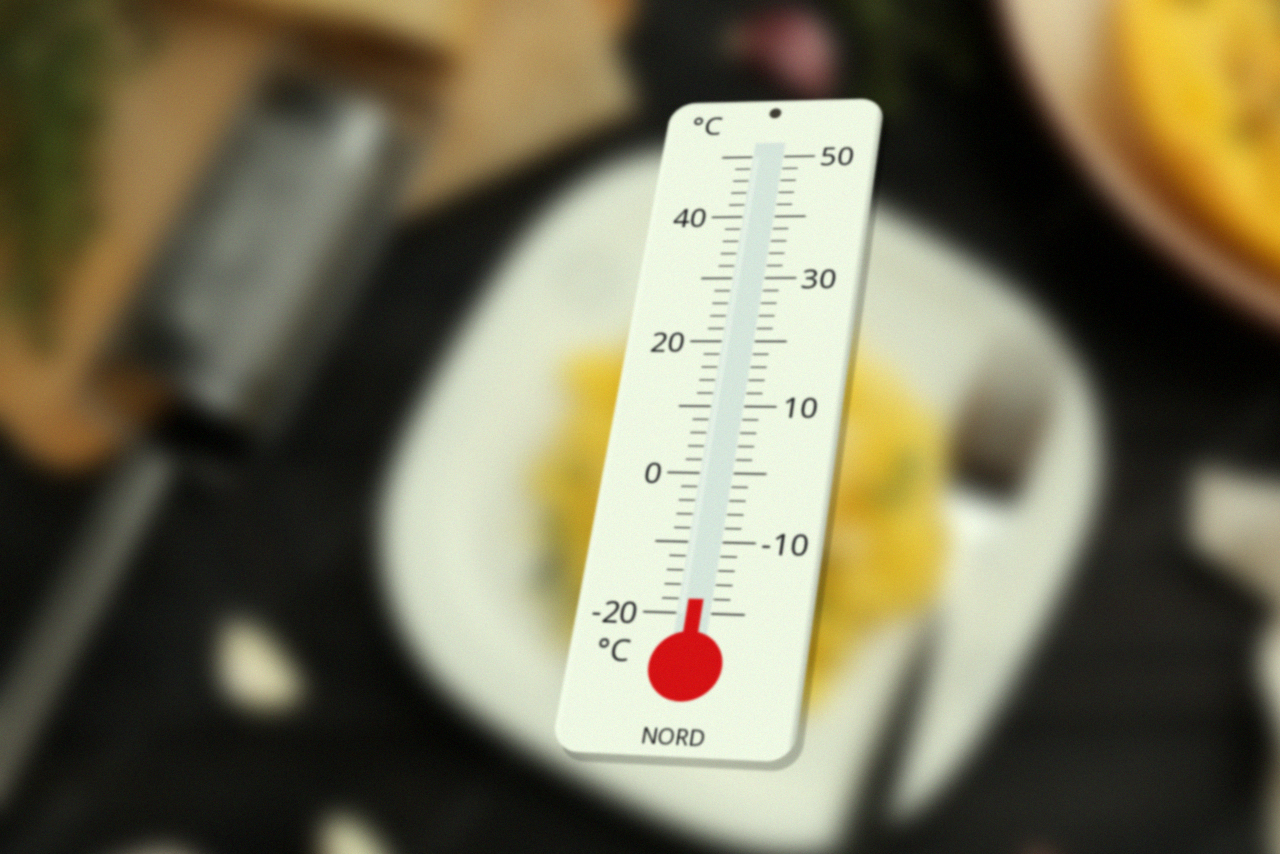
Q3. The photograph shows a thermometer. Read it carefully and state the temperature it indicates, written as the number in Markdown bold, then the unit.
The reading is **-18** °C
